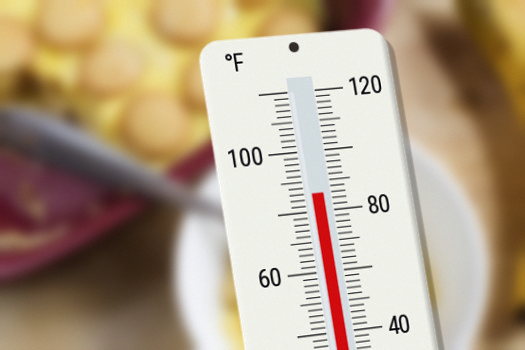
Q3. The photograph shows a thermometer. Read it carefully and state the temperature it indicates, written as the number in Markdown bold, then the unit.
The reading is **86** °F
